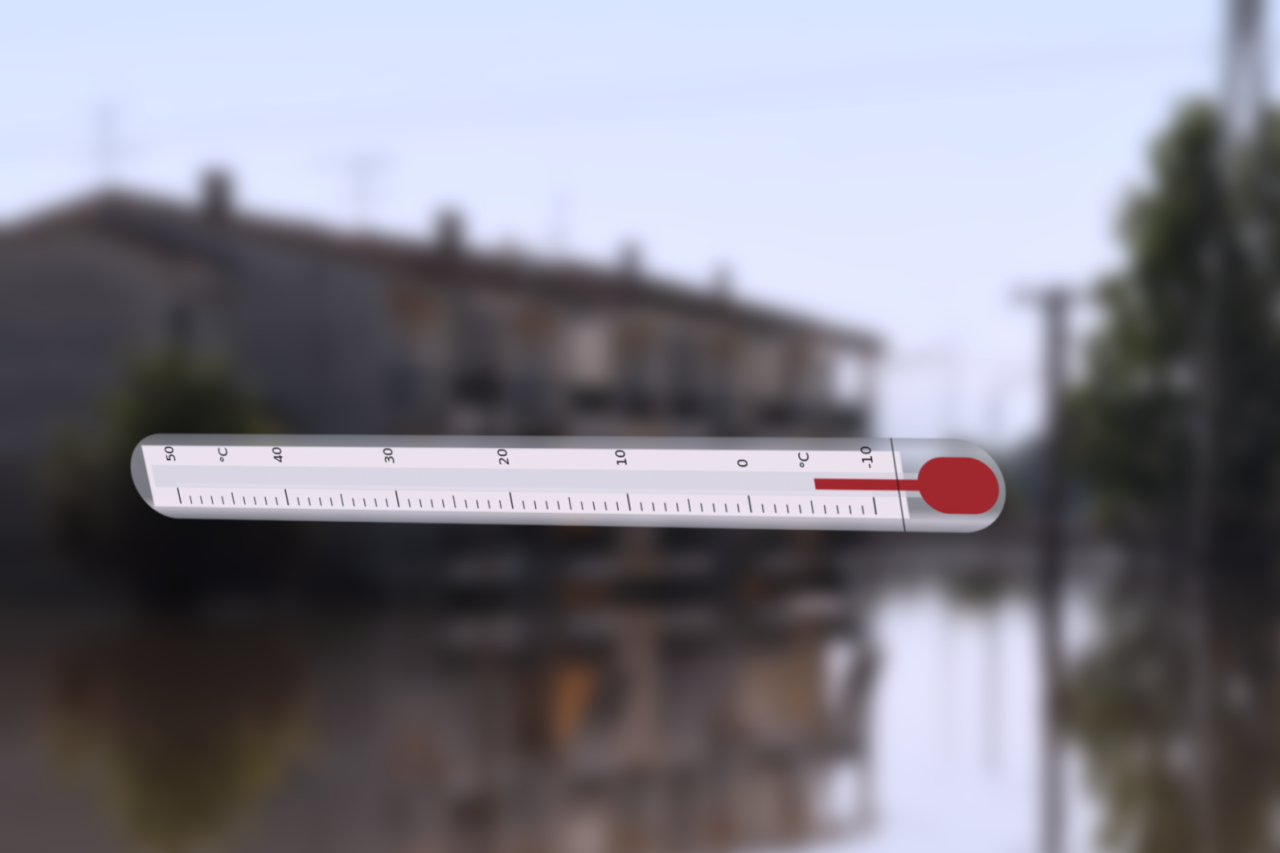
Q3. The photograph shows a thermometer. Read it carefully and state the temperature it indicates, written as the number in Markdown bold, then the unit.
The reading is **-5.5** °C
